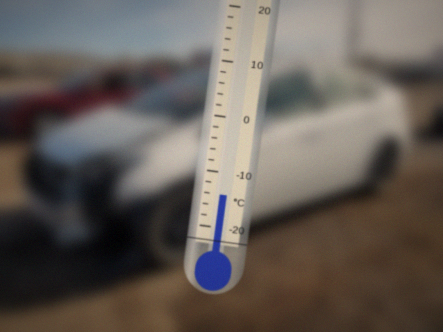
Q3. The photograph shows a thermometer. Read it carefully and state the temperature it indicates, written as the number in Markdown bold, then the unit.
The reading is **-14** °C
